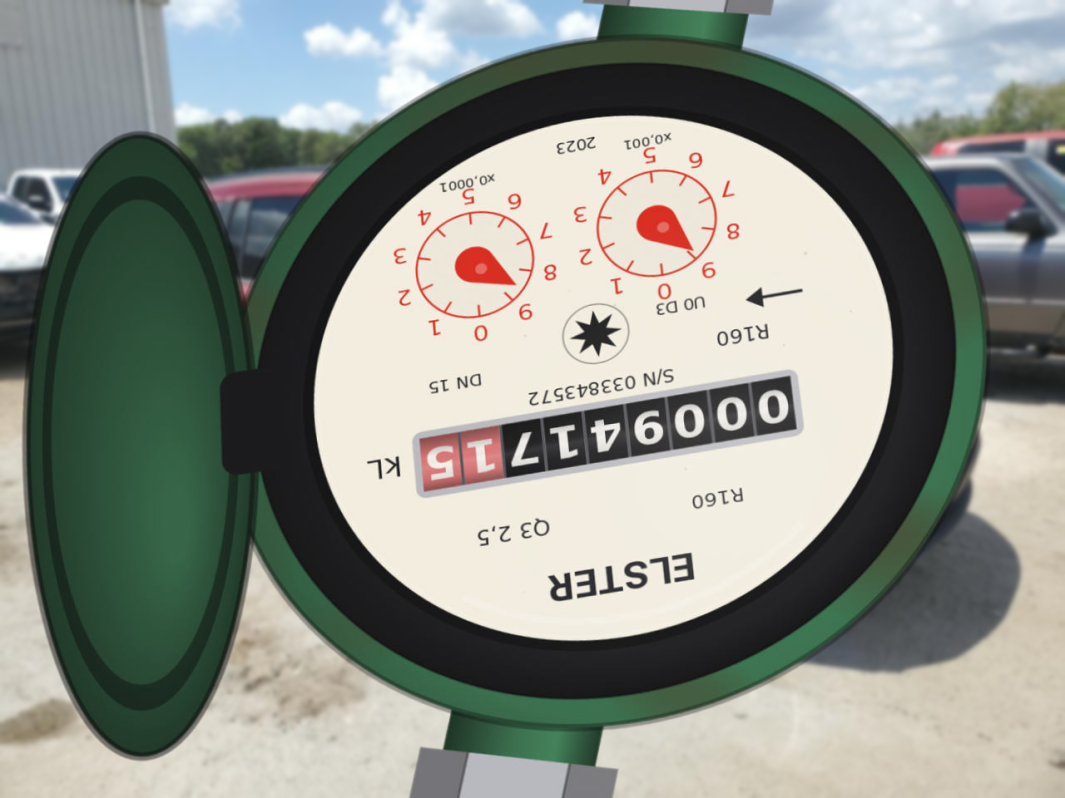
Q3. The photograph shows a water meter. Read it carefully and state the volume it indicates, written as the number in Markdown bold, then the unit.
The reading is **9417.1588** kL
